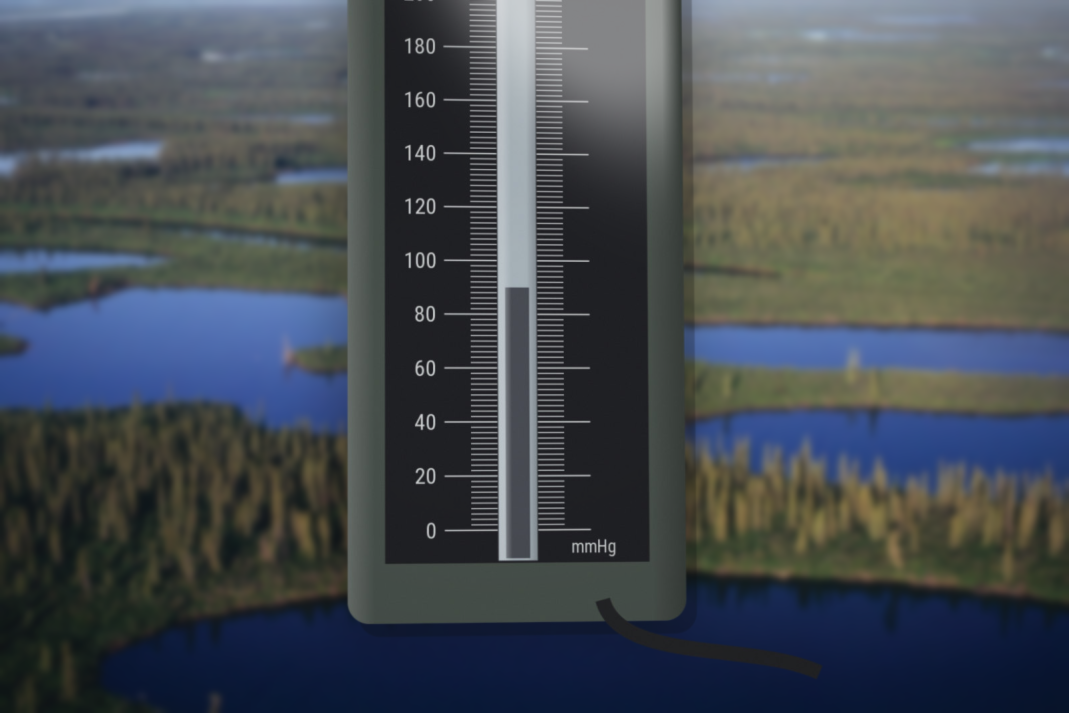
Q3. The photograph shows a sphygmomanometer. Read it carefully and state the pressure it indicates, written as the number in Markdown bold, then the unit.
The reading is **90** mmHg
